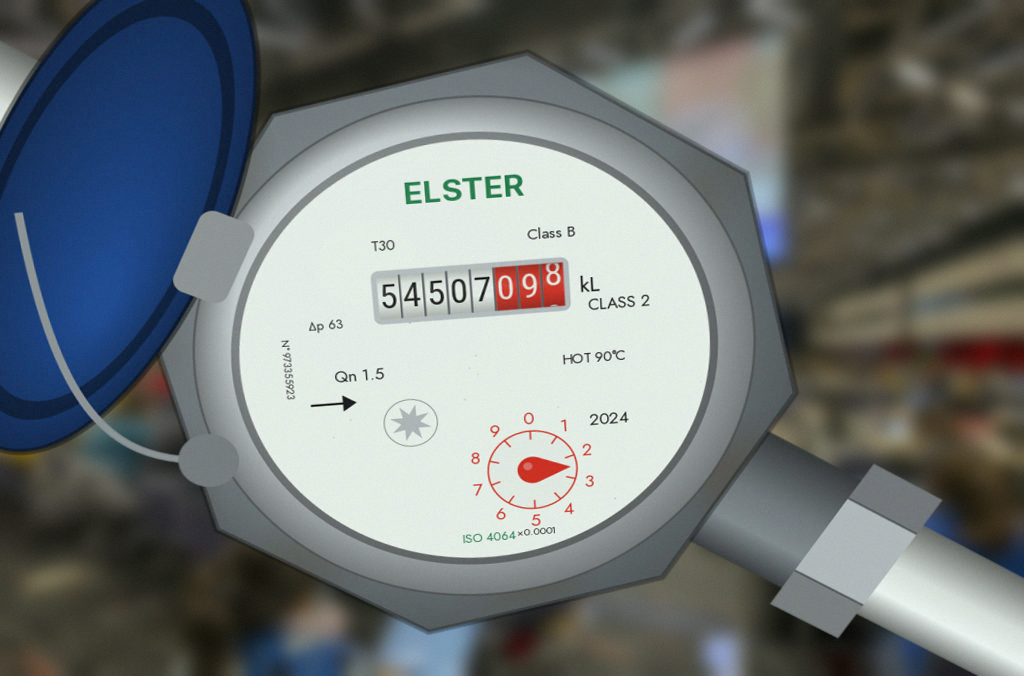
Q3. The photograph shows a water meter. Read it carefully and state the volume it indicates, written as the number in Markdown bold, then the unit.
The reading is **54507.0982** kL
